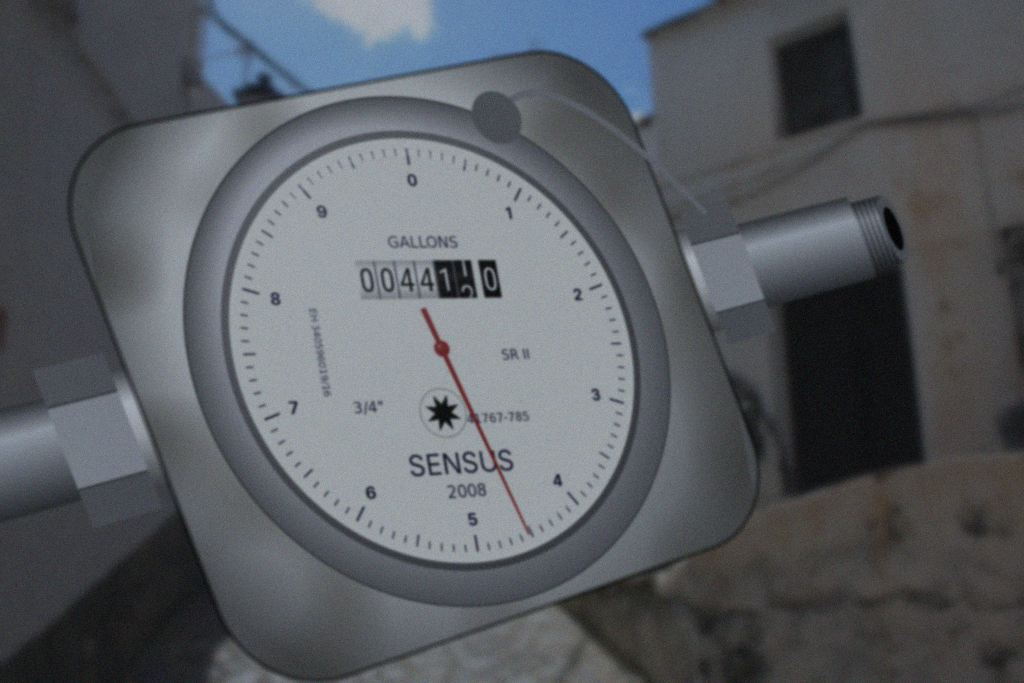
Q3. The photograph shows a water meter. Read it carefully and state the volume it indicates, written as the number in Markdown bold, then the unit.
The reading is **44114.5** gal
